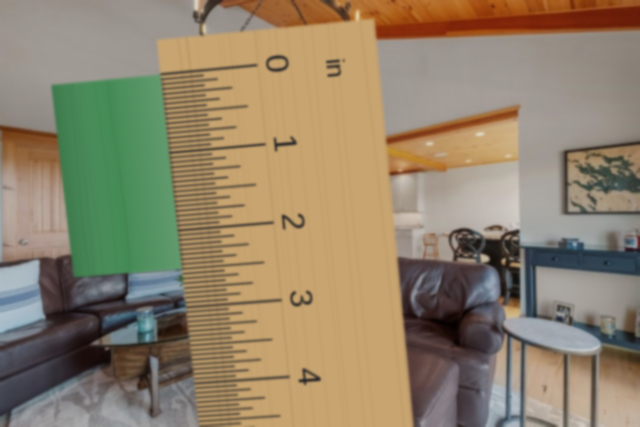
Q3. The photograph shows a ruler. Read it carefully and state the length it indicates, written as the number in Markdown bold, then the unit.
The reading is **2.5** in
